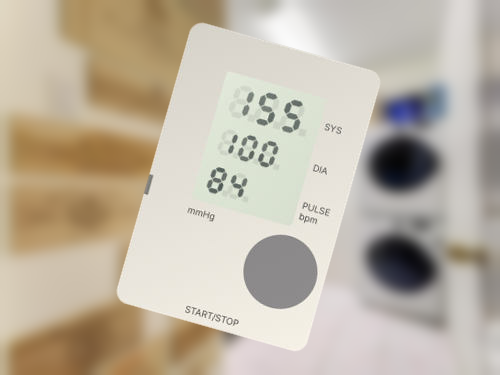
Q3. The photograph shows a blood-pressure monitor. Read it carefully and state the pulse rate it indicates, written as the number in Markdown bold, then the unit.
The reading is **84** bpm
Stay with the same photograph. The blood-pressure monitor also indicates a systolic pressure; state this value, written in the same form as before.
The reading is **155** mmHg
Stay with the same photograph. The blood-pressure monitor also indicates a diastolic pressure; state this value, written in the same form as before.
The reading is **100** mmHg
